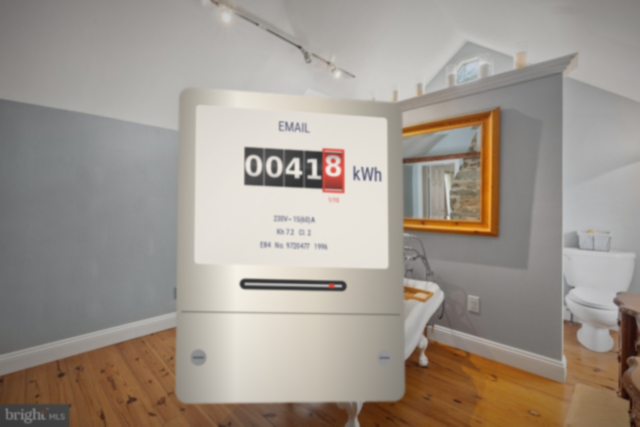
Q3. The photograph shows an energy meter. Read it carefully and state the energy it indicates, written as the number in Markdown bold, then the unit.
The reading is **41.8** kWh
